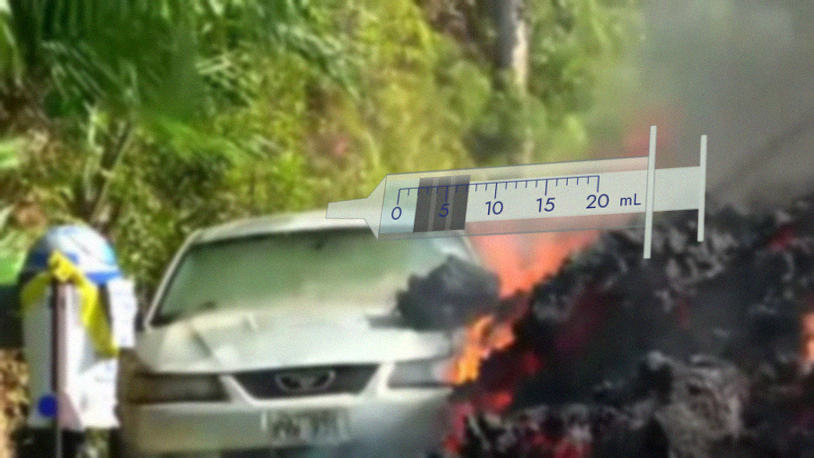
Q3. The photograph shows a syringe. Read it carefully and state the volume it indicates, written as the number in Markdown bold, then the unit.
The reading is **2** mL
